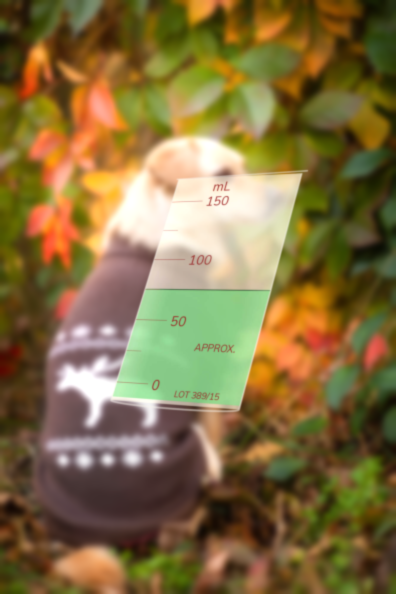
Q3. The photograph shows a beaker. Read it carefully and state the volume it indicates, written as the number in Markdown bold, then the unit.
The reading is **75** mL
